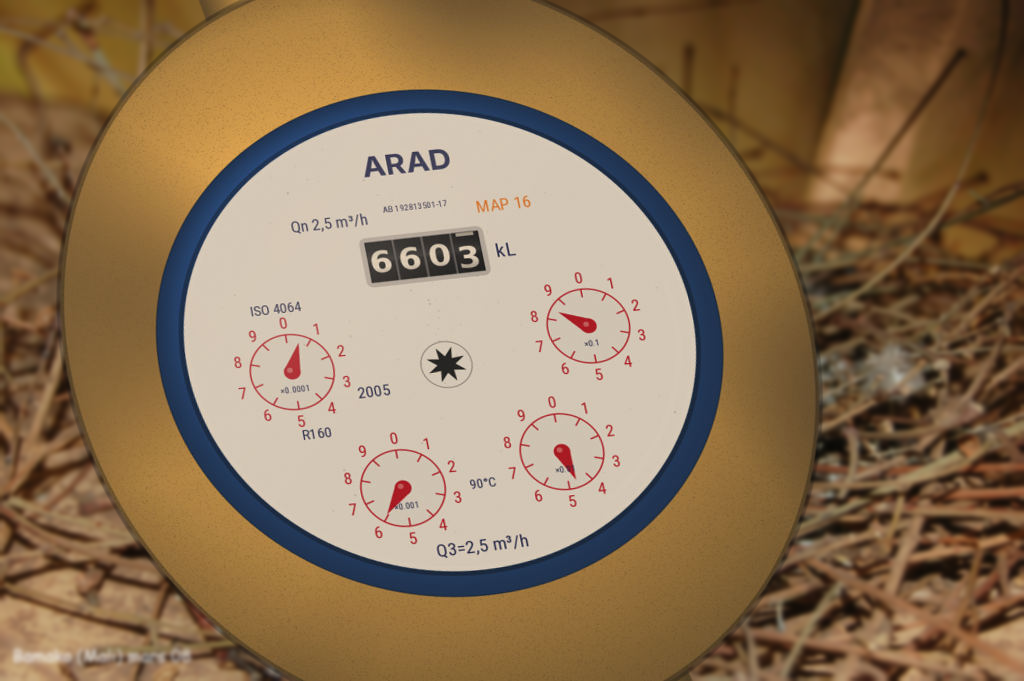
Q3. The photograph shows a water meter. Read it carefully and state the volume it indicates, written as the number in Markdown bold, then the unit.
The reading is **6602.8460** kL
